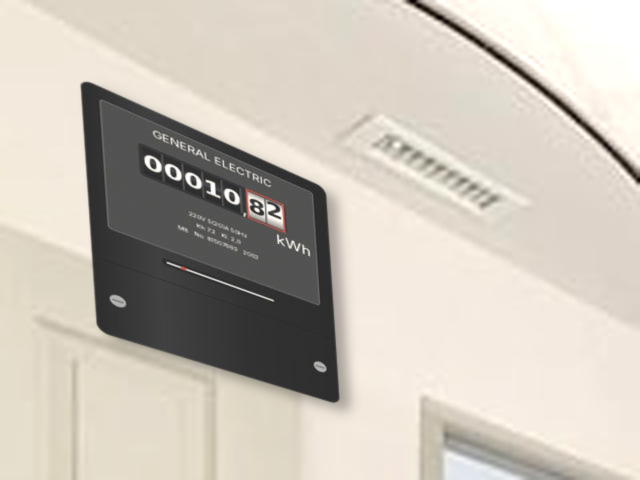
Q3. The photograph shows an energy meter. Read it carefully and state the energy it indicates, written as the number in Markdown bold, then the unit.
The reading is **10.82** kWh
